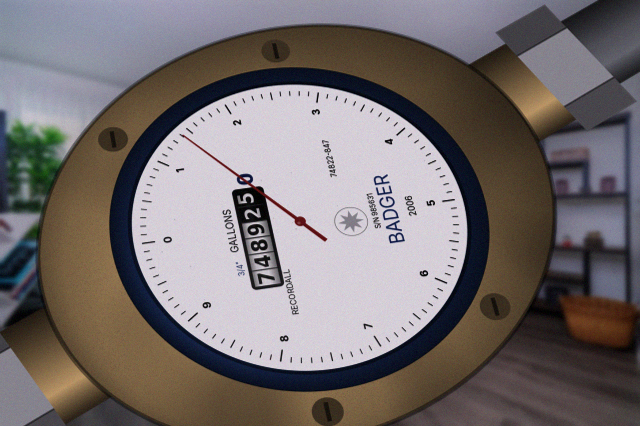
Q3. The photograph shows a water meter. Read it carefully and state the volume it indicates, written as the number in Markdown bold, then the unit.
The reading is **7489251.4** gal
